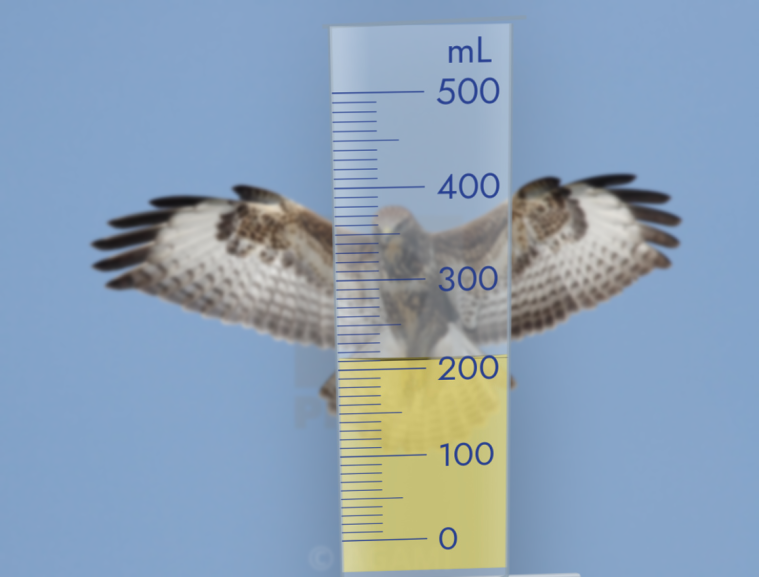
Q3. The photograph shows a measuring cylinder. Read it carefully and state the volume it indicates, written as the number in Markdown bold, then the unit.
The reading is **210** mL
